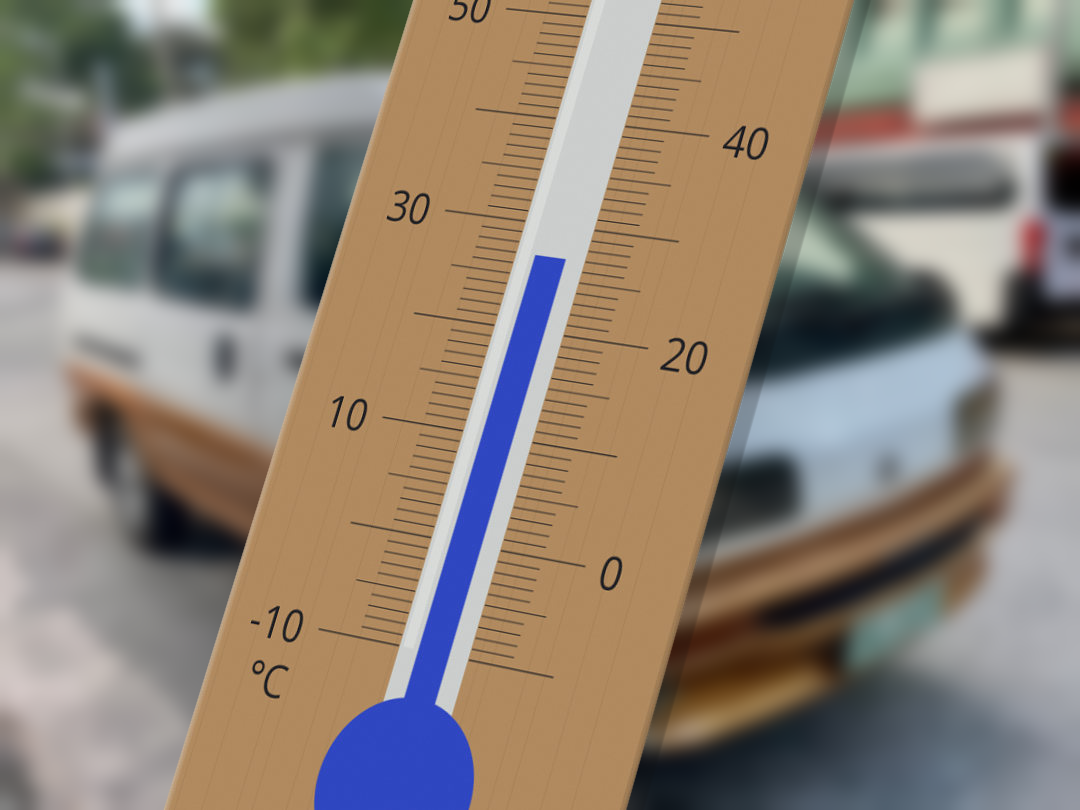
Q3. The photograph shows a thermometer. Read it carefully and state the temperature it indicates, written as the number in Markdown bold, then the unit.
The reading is **27** °C
